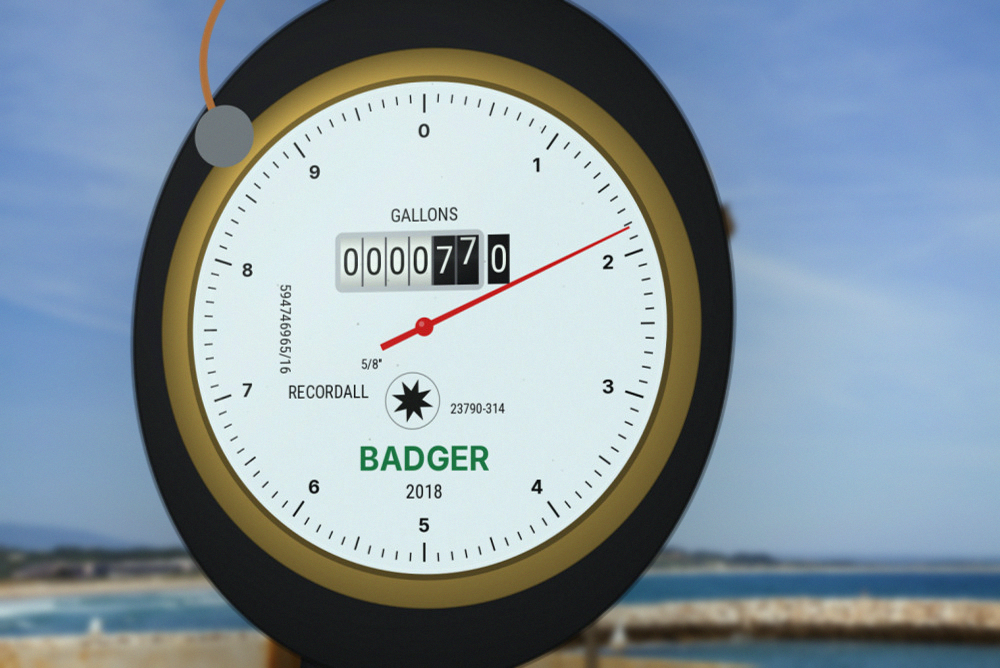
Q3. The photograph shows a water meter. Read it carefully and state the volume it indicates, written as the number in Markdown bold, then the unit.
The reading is **771.8** gal
